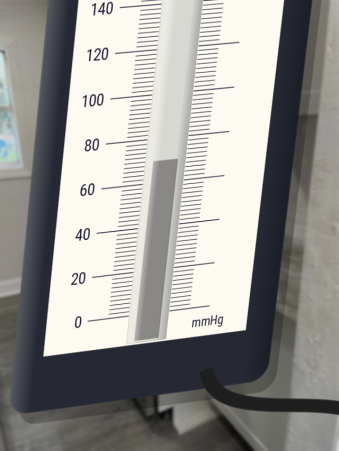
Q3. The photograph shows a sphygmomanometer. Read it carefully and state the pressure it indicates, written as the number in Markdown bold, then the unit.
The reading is **70** mmHg
